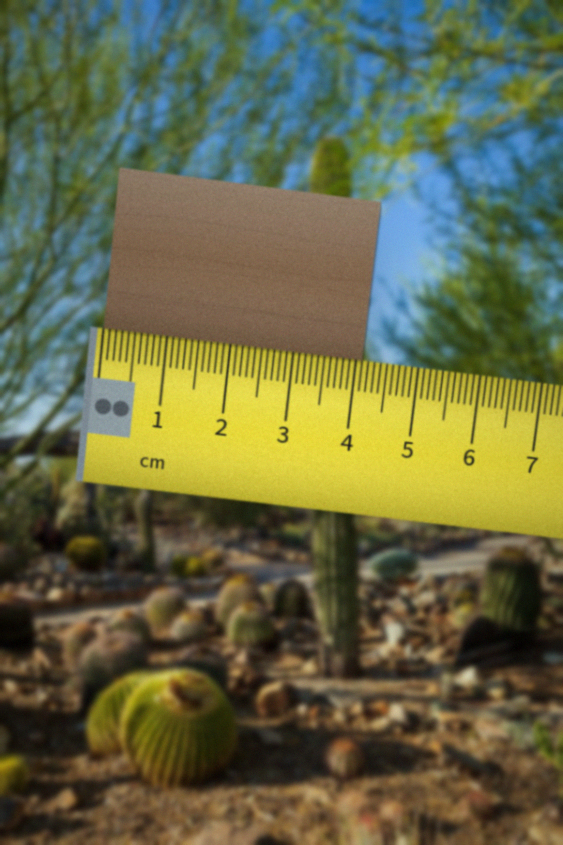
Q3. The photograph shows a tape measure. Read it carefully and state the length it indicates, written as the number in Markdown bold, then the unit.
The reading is **4.1** cm
